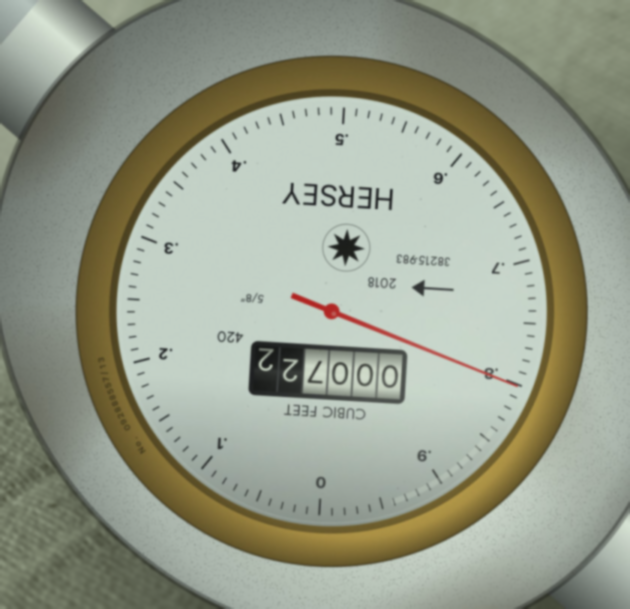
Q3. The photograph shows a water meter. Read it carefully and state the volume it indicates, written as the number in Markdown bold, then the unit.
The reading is **721.80** ft³
